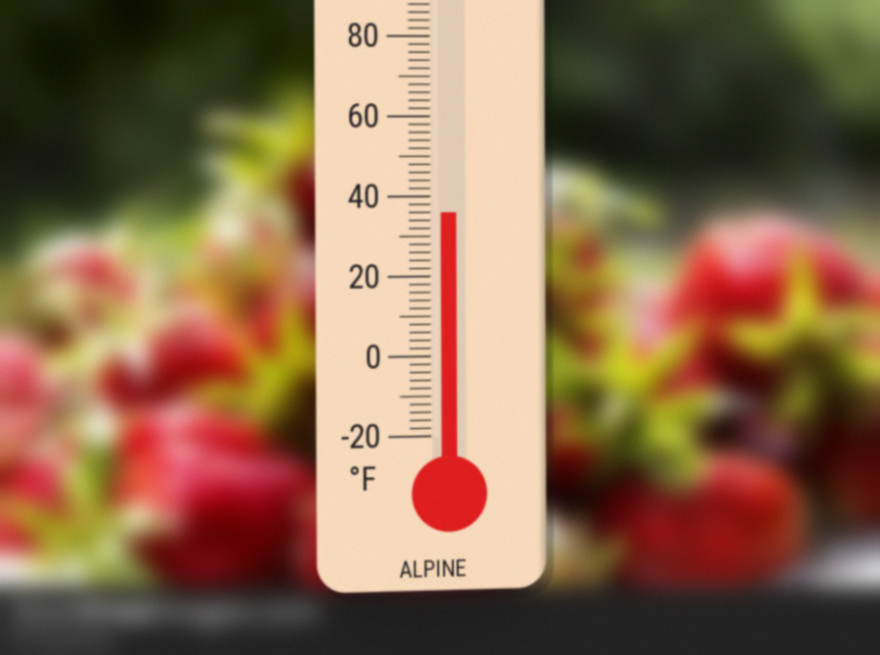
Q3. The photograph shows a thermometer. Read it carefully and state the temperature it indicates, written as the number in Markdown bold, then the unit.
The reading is **36** °F
